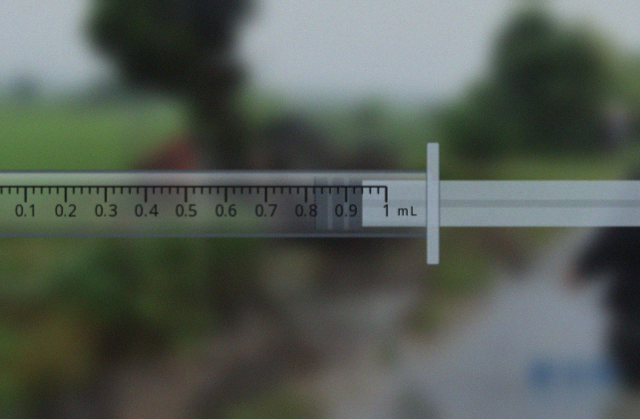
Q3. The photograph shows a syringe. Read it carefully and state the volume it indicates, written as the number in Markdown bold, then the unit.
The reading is **0.82** mL
